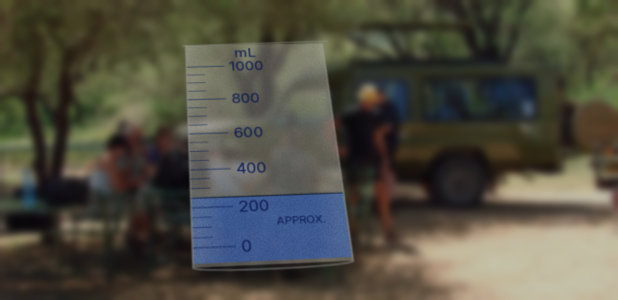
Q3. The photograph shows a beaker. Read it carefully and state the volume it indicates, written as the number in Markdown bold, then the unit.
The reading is **250** mL
